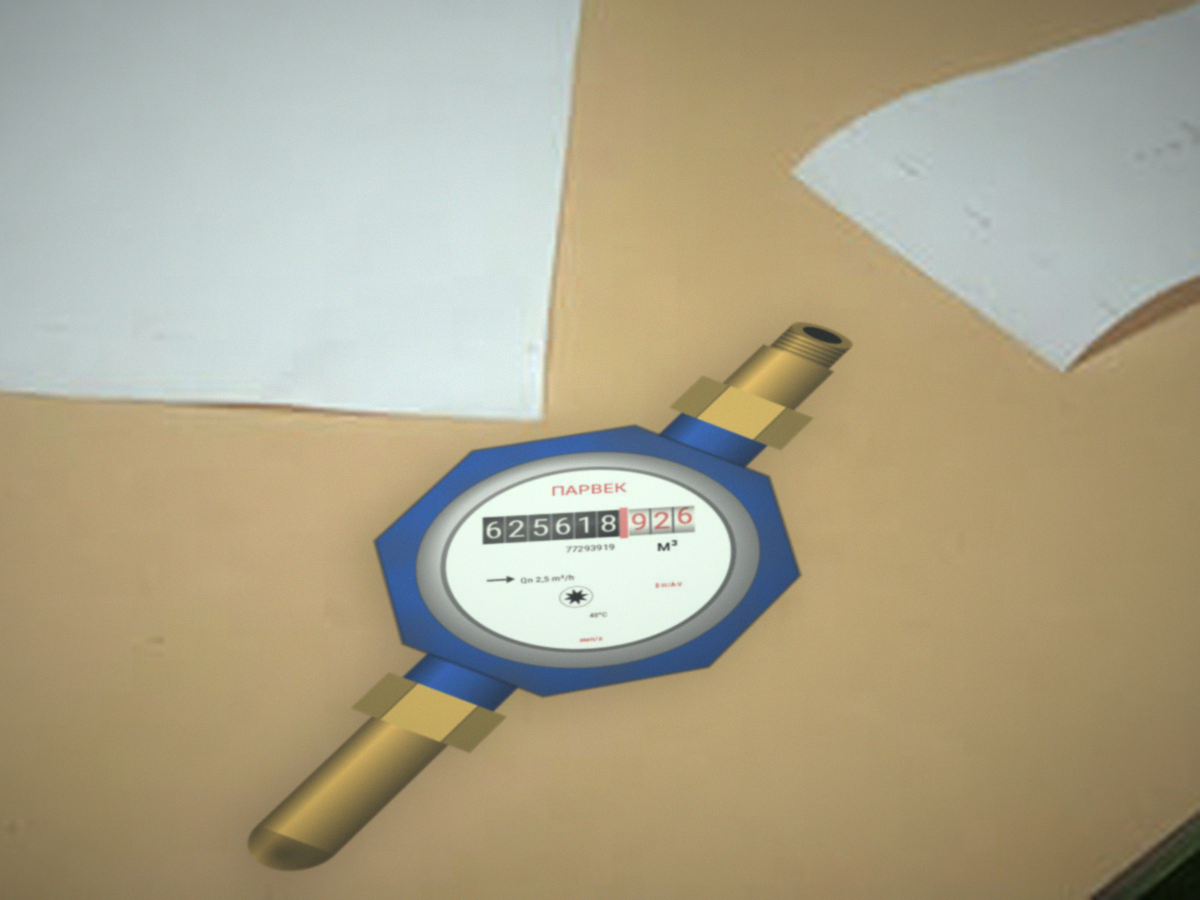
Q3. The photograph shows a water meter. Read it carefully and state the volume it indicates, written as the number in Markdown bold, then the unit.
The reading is **625618.926** m³
